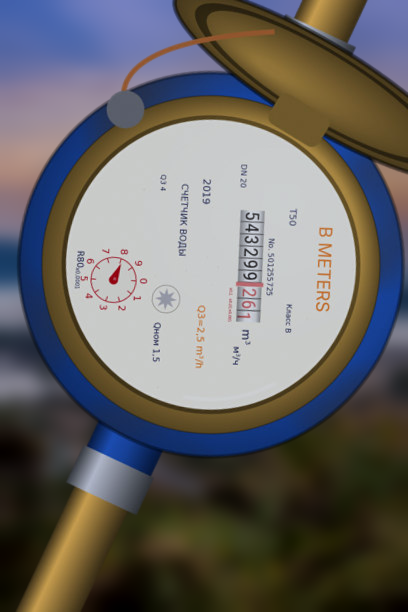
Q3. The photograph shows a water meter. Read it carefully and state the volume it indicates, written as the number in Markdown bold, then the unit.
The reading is **543299.2608** m³
